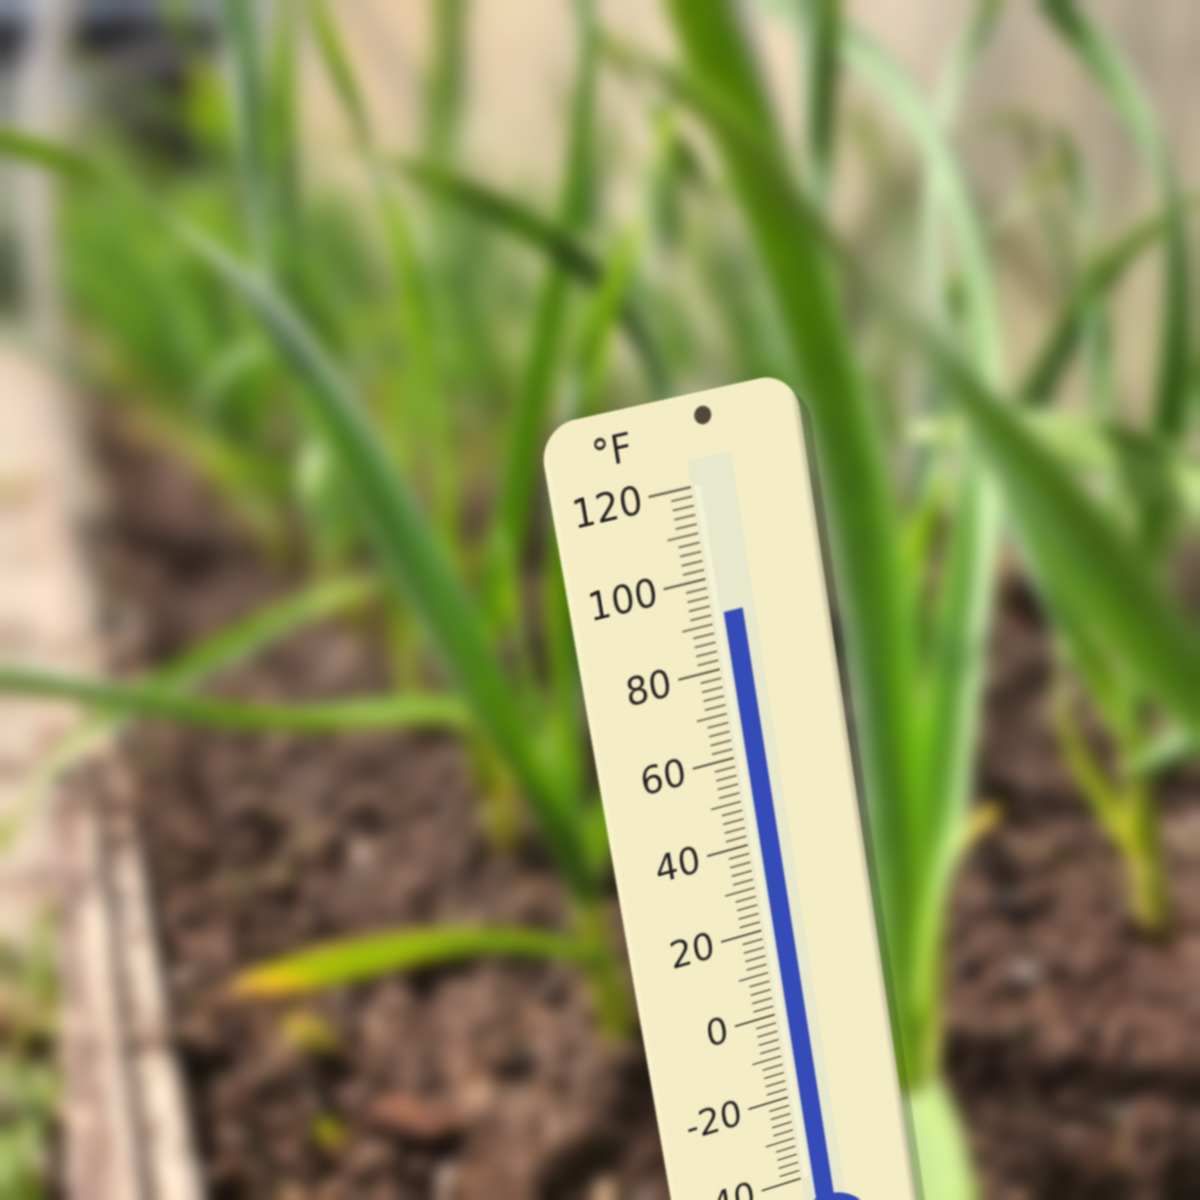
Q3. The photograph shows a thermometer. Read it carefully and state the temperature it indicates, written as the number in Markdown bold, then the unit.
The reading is **92** °F
